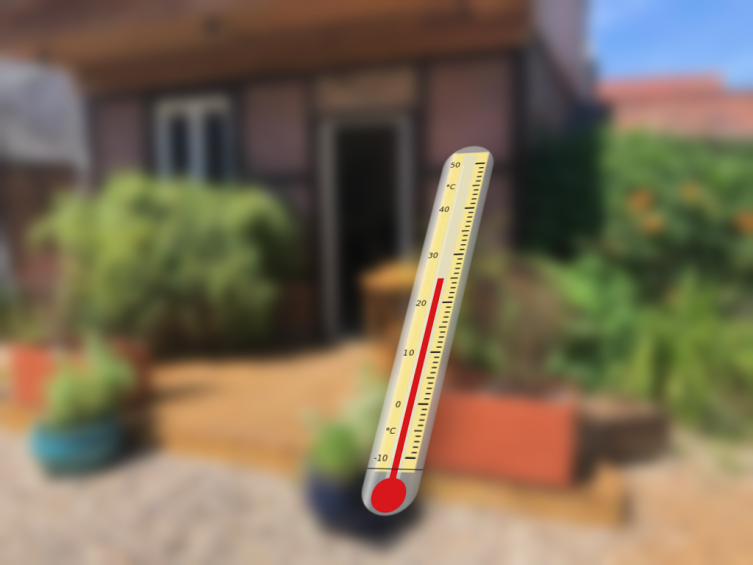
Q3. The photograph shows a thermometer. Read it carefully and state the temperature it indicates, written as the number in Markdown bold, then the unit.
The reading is **25** °C
